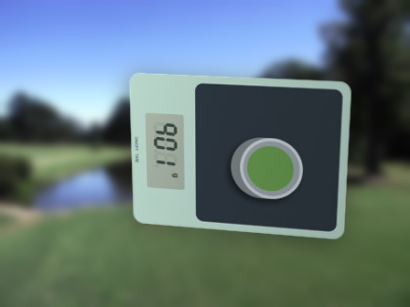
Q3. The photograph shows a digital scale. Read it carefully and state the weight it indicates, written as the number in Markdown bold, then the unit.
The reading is **901** g
